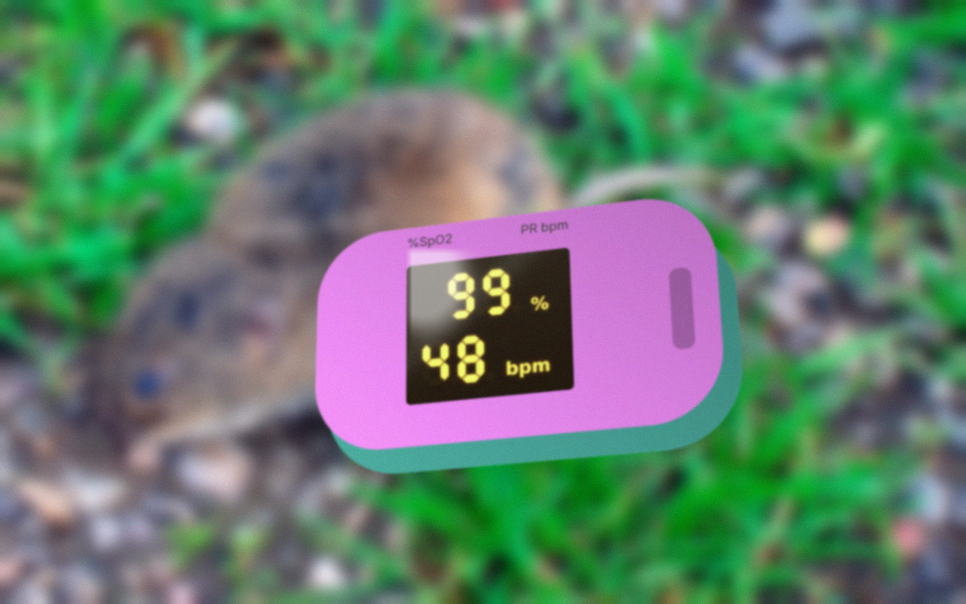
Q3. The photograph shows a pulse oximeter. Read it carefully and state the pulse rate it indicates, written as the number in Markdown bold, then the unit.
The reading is **48** bpm
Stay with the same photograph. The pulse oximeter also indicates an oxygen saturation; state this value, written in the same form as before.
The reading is **99** %
